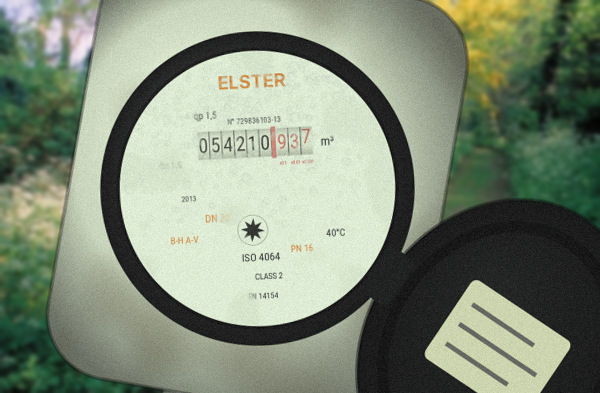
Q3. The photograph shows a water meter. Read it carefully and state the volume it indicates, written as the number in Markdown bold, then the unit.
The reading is **54210.937** m³
